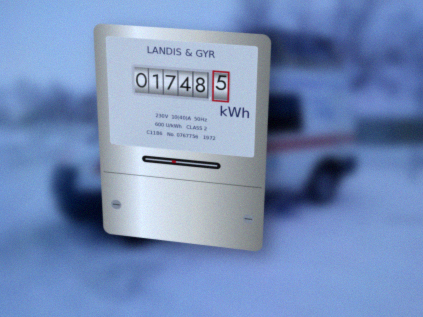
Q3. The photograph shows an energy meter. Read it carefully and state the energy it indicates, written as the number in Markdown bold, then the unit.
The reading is **1748.5** kWh
